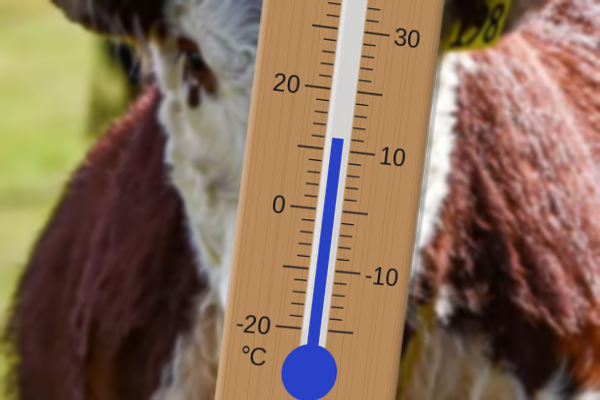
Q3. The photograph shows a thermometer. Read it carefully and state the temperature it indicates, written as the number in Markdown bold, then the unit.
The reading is **12** °C
